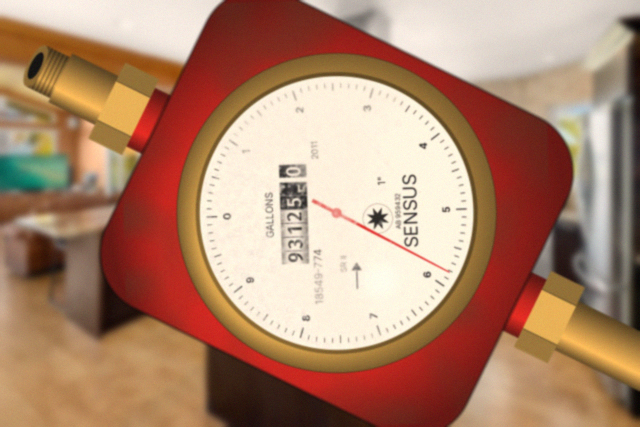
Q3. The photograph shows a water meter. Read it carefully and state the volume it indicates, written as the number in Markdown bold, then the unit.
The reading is **9312545.8** gal
